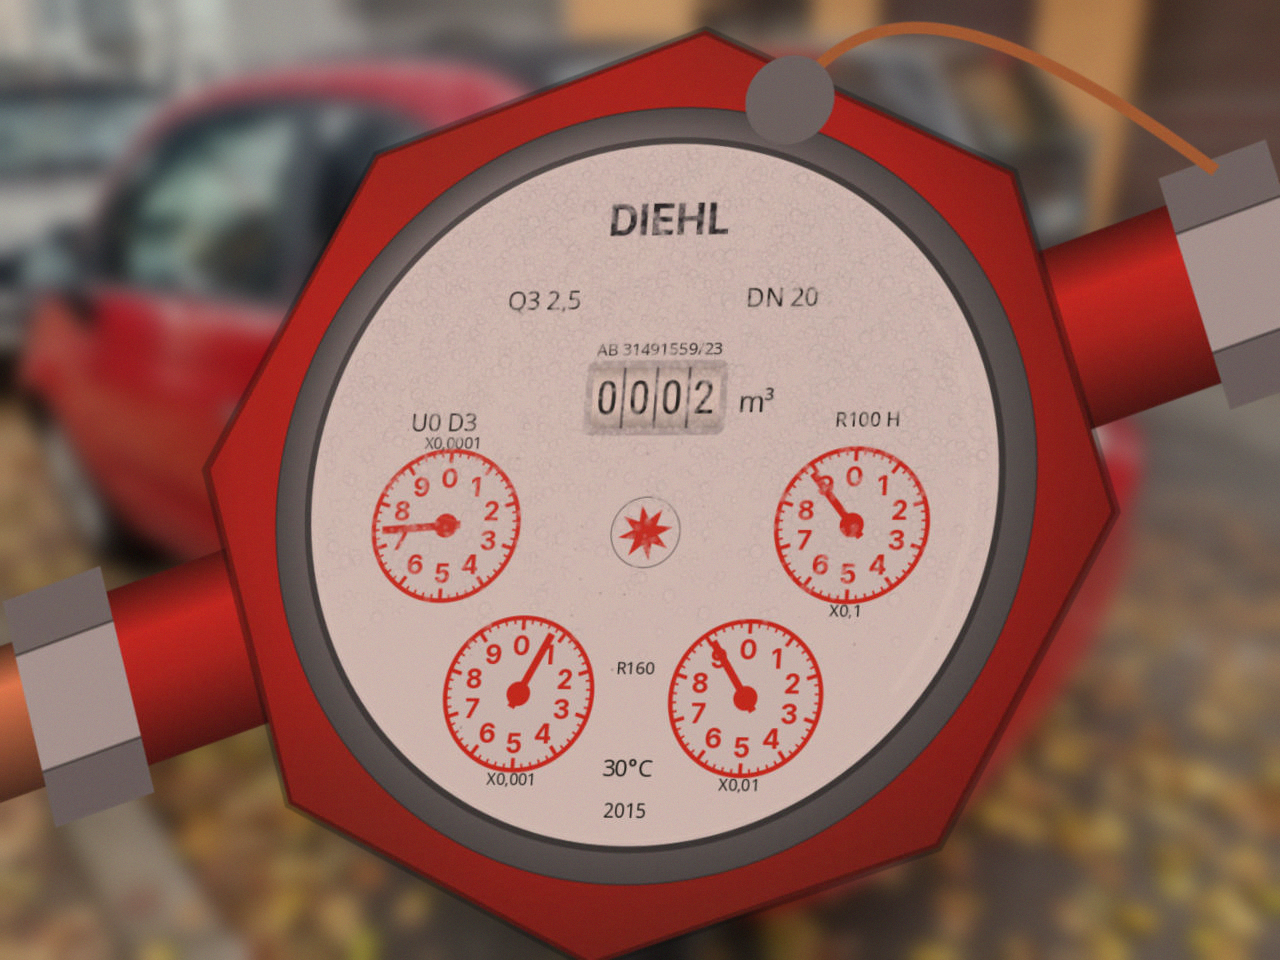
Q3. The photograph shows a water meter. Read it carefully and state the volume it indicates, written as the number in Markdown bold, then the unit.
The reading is **2.8907** m³
